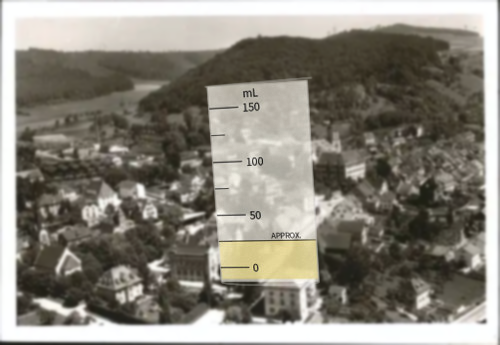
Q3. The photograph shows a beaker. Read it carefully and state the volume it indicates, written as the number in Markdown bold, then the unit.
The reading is **25** mL
